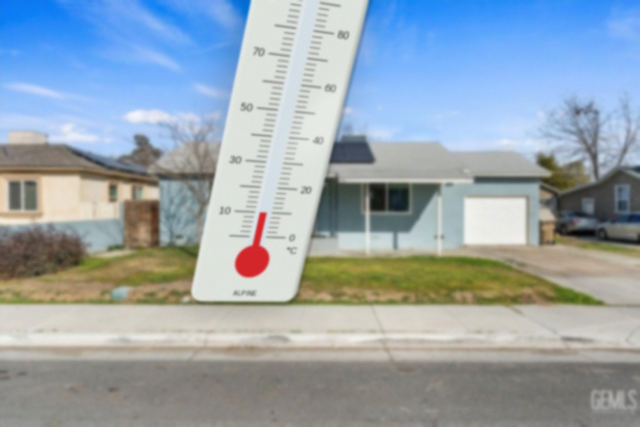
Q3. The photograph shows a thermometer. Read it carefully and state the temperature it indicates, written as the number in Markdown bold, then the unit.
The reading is **10** °C
